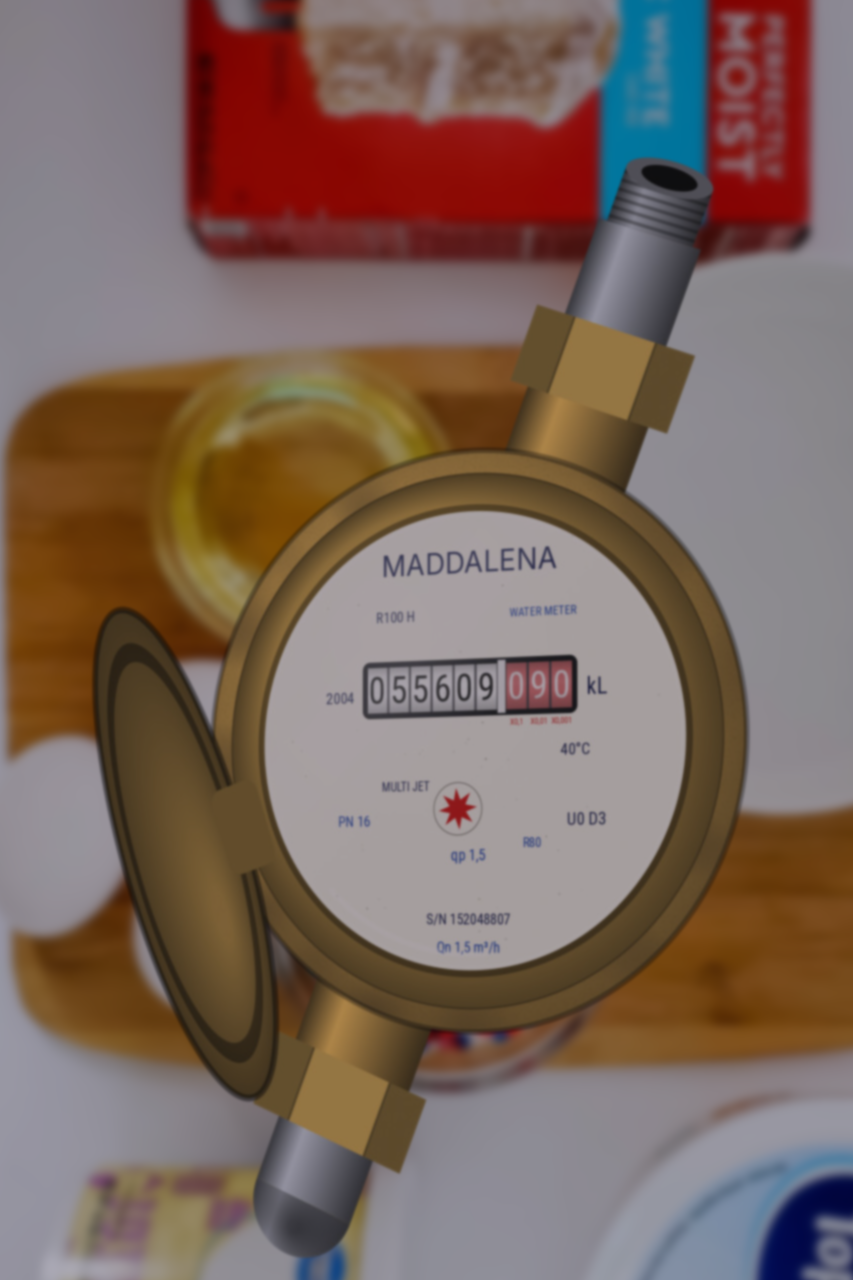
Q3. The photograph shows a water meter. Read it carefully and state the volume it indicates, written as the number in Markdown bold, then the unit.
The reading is **55609.090** kL
